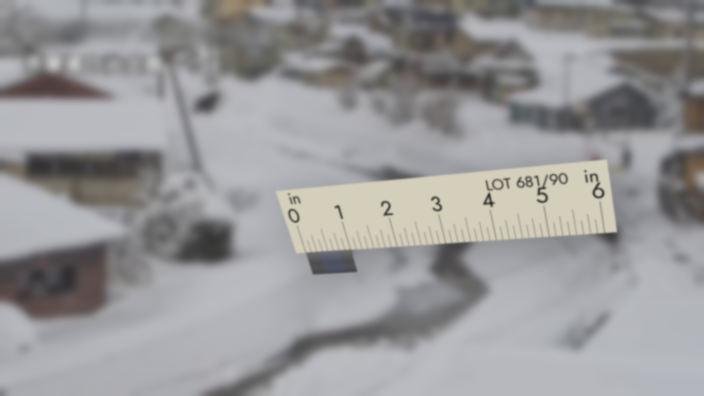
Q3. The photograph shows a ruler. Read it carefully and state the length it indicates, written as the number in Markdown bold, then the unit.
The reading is **1** in
